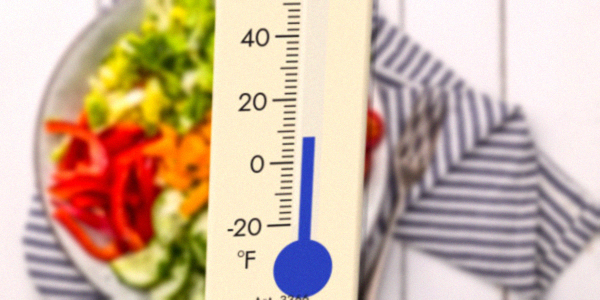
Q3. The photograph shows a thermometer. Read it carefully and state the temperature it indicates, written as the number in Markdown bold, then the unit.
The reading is **8** °F
